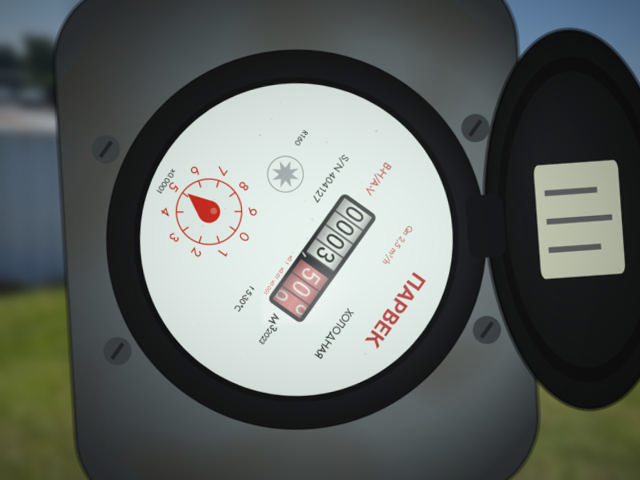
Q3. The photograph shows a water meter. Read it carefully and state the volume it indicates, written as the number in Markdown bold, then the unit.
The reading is **3.5085** m³
